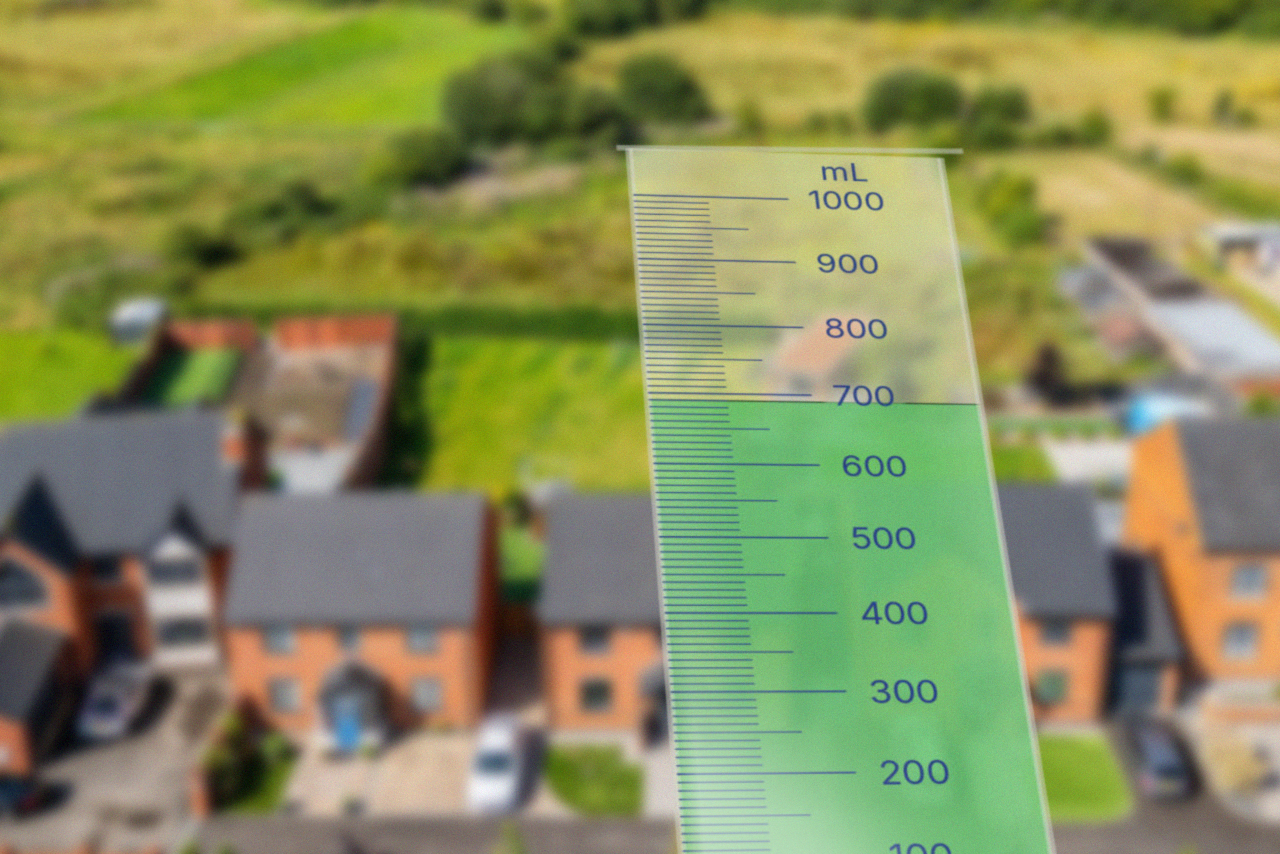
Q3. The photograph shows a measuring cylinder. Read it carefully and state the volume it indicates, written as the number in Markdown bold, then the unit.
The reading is **690** mL
